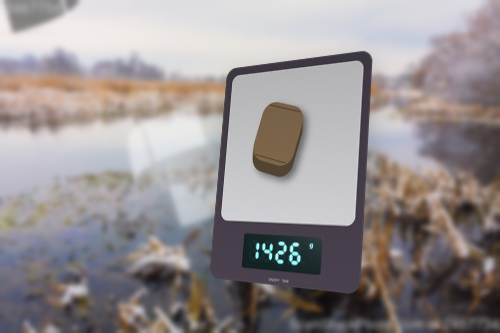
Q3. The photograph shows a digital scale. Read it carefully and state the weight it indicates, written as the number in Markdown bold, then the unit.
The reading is **1426** g
